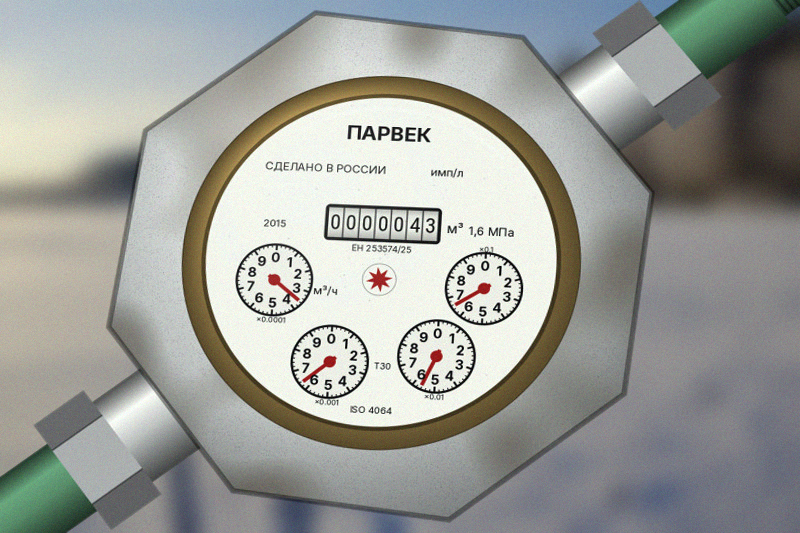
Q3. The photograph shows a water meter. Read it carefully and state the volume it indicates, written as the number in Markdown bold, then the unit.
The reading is **43.6563** m³
